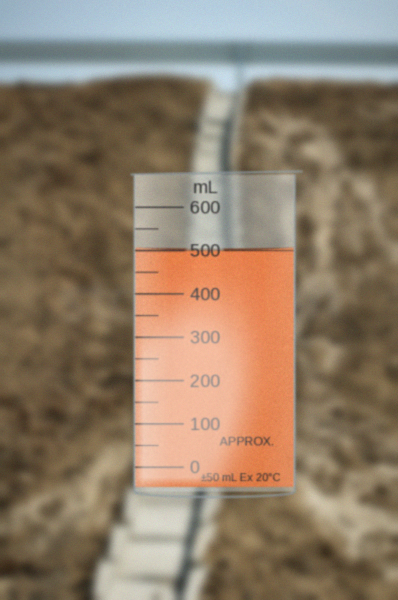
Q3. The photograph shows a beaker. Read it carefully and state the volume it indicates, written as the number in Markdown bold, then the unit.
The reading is **500** mL
